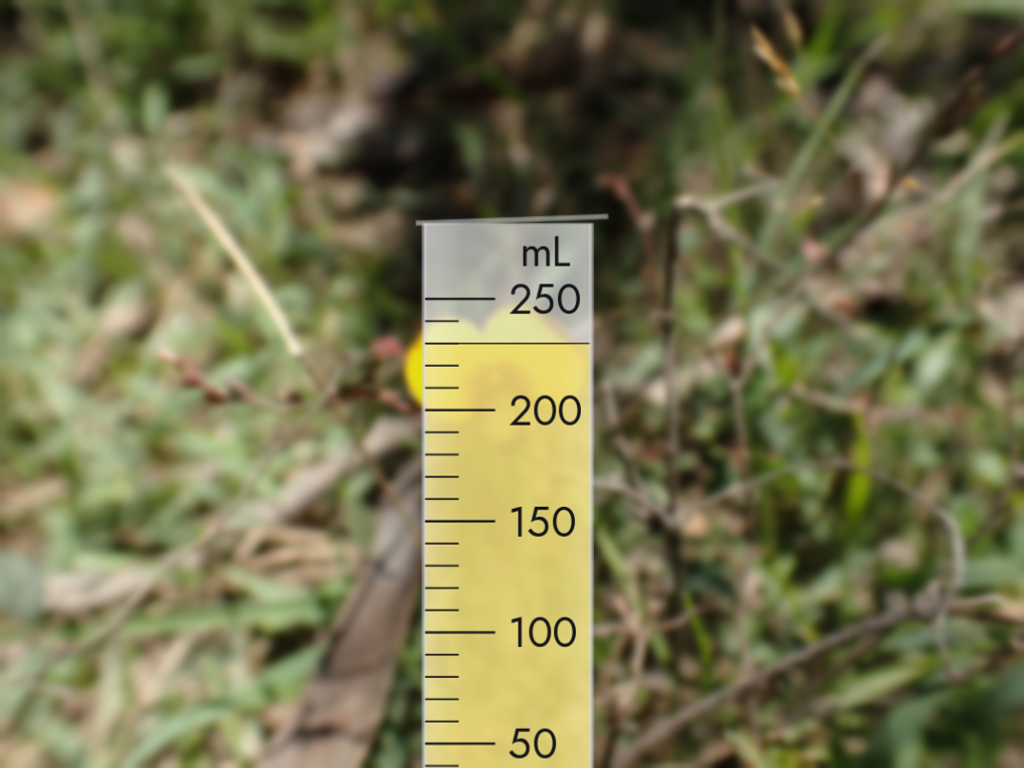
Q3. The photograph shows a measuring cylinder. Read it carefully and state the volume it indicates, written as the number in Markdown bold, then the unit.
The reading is **230** mL
